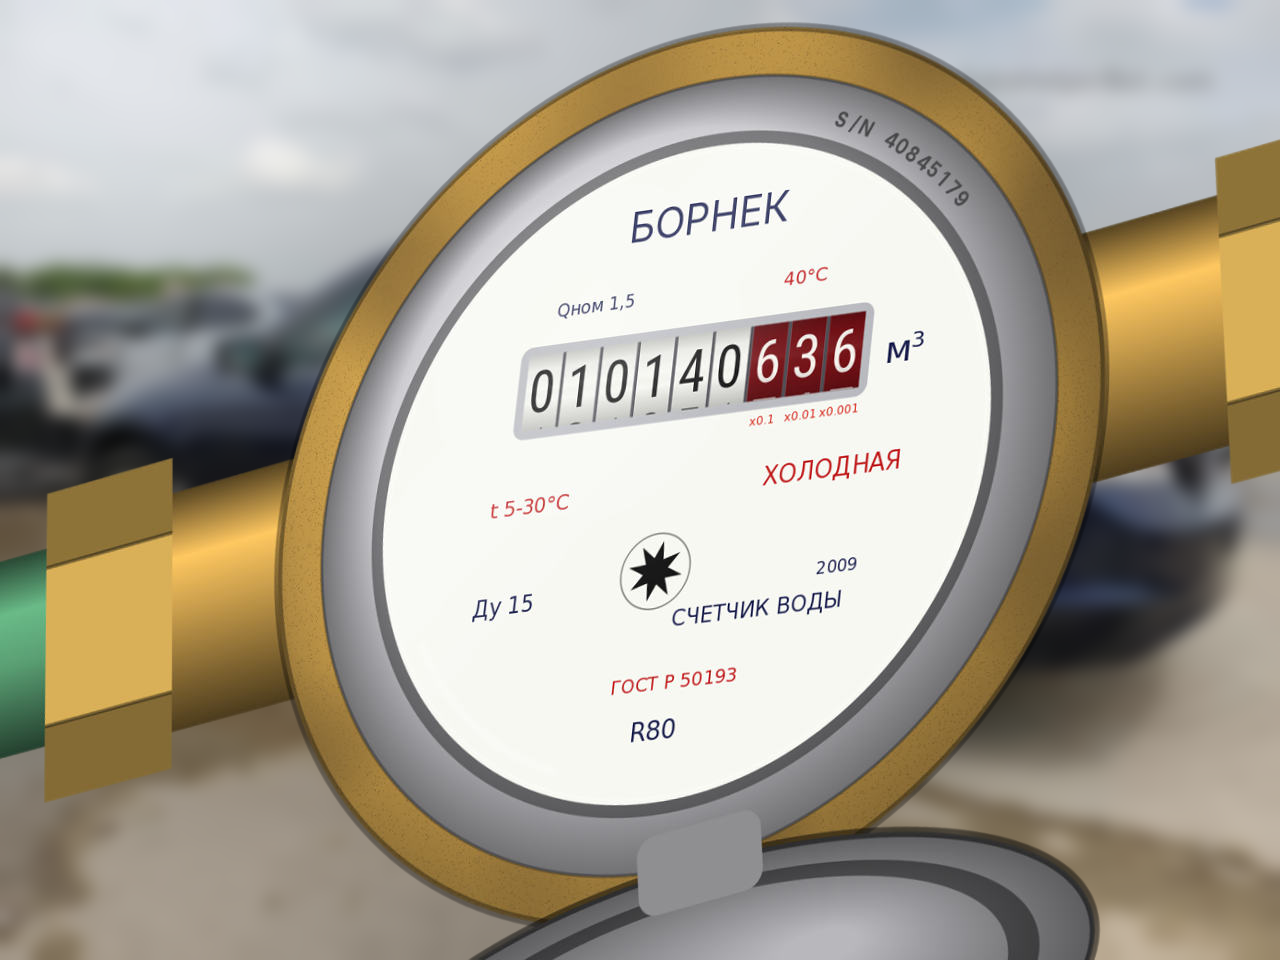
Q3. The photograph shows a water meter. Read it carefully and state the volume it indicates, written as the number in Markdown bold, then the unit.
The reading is **10140.636** m³
